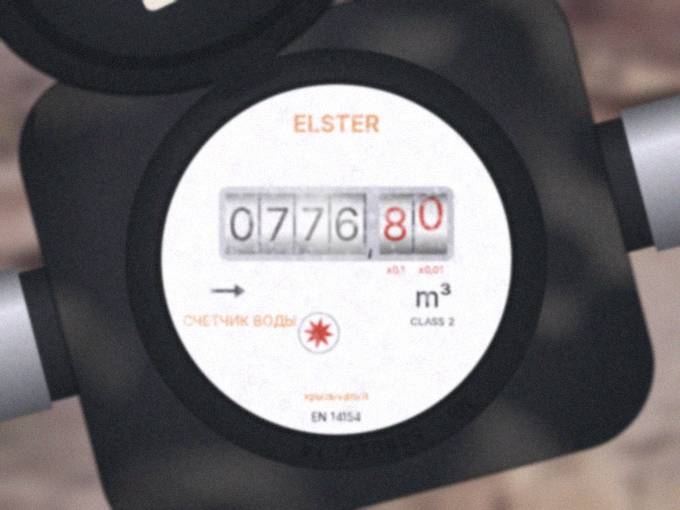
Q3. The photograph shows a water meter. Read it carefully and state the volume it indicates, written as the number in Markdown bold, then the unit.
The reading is **776.80** m³
